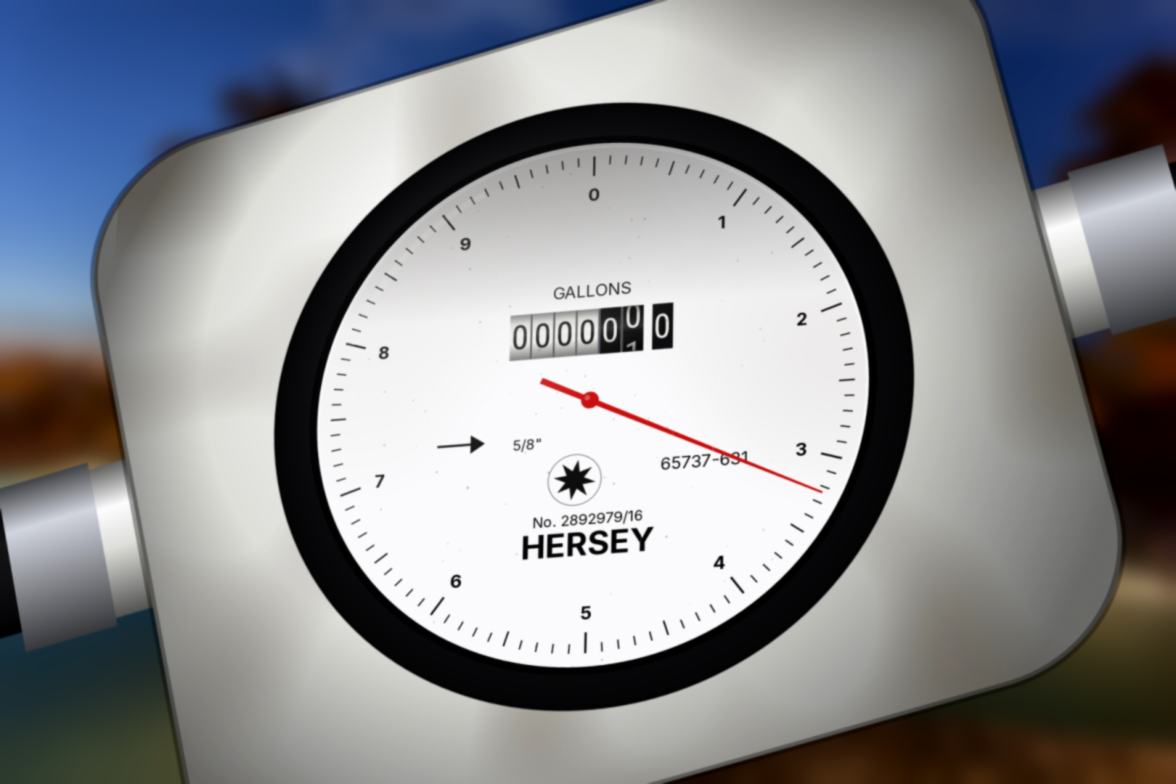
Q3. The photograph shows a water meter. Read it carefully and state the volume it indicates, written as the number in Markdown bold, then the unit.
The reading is **3.2** gal
